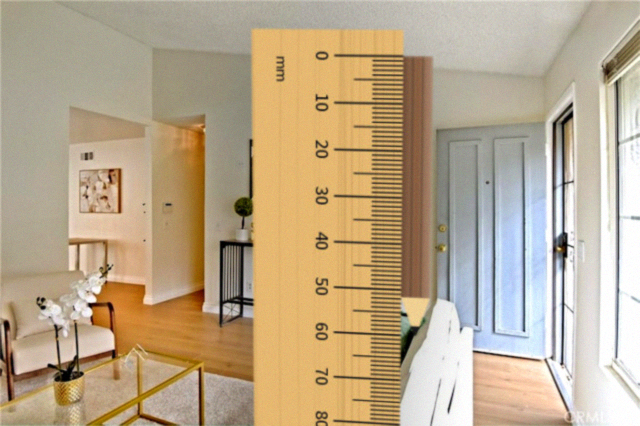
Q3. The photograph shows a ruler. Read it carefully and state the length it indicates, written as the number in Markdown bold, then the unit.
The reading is **60** mm
